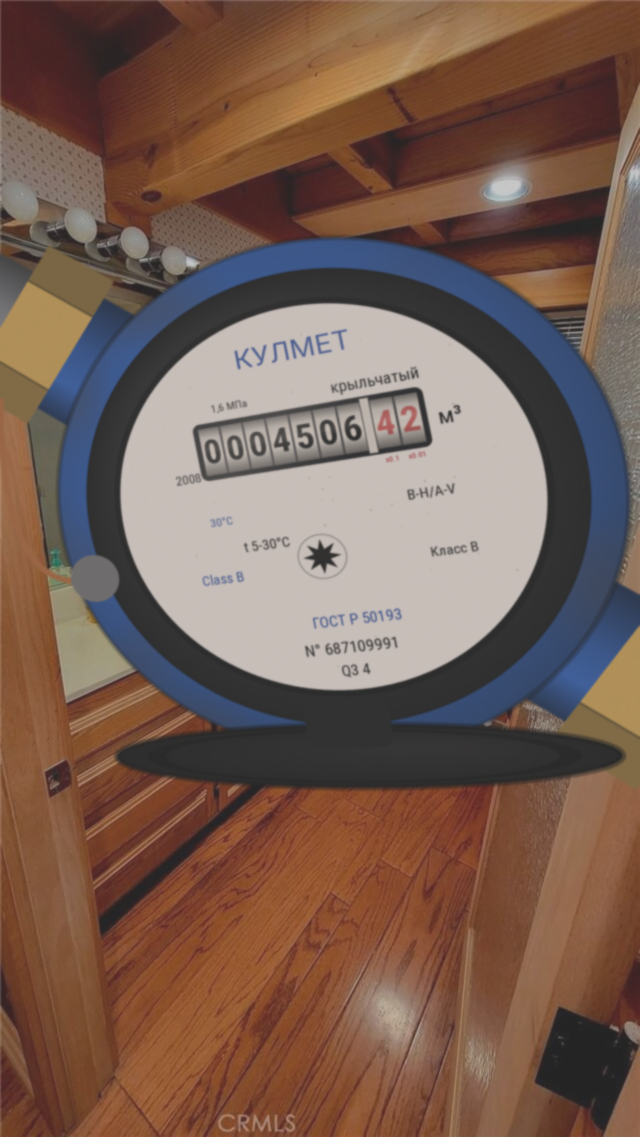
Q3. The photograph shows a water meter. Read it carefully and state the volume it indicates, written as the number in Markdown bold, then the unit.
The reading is **4506.42** m³
